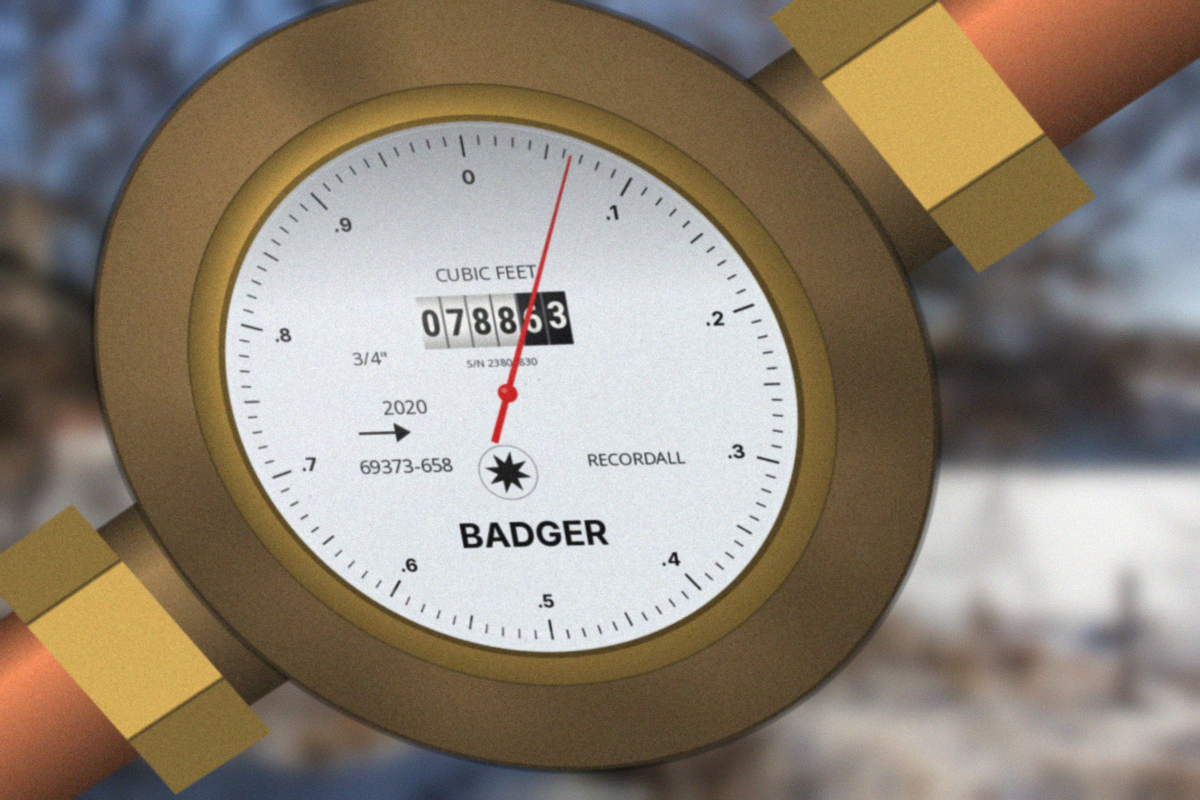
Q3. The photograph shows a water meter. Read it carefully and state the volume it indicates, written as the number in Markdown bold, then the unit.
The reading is **78863.06** ft³
